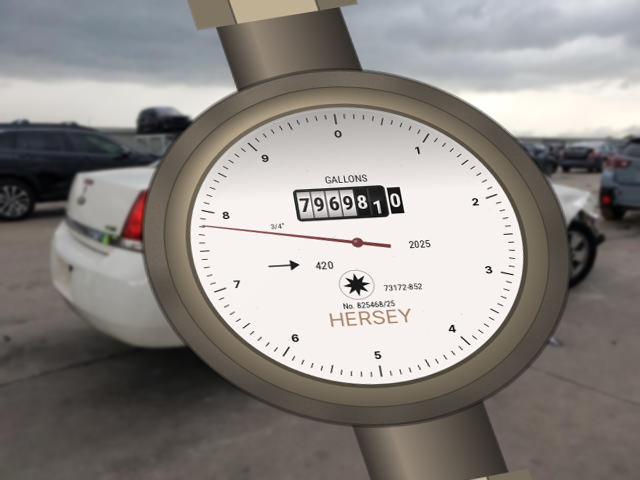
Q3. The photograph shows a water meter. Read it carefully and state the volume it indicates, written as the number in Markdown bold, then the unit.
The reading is **7969807.8** gal
